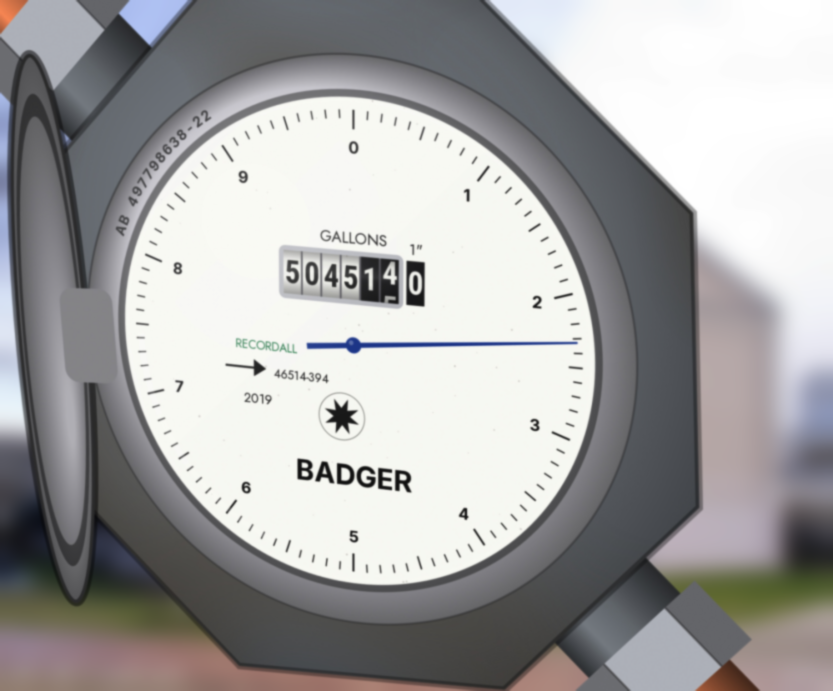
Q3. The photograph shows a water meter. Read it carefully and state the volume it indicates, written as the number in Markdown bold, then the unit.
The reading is **5045142.3** gal
